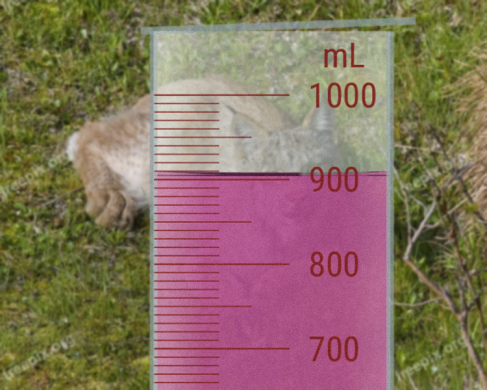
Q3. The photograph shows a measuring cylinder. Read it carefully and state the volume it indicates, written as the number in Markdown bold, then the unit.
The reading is **905** mL
